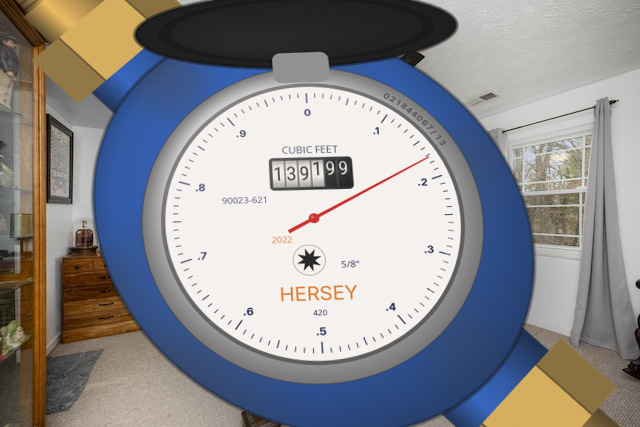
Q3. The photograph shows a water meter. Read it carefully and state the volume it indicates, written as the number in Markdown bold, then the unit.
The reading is **139199.17** ft³
